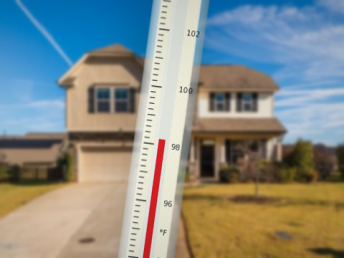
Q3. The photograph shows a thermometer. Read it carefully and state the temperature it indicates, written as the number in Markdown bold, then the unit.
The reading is **98.2** °F
